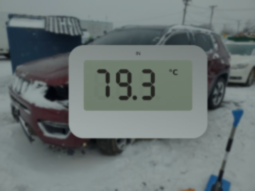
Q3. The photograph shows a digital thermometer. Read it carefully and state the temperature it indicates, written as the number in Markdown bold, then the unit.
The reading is **79.3** °C
